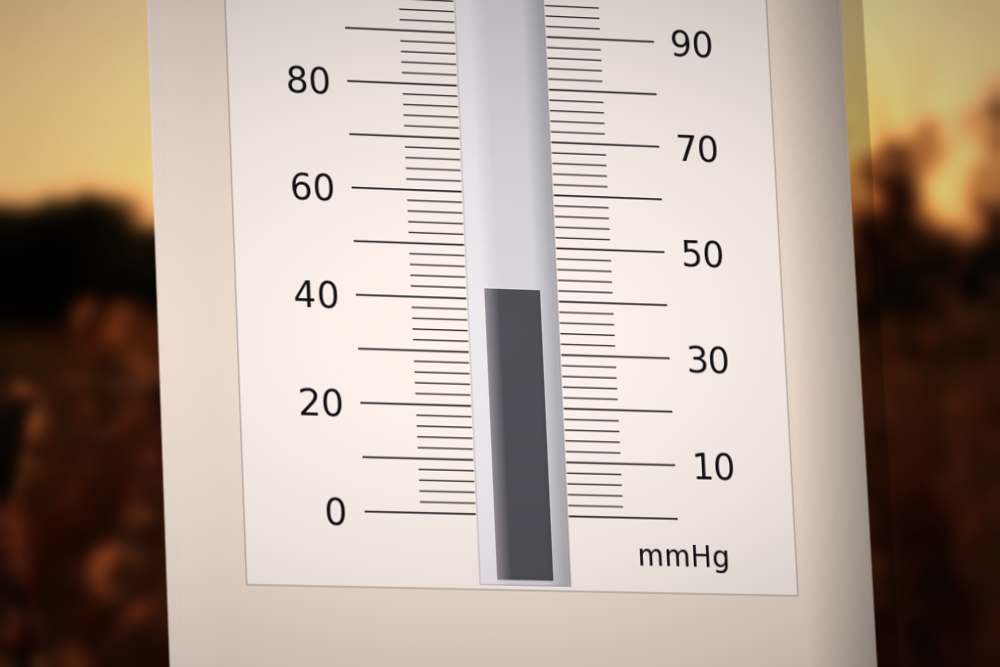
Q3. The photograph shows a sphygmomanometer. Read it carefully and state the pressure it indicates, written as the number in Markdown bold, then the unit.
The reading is **42** mmHg
